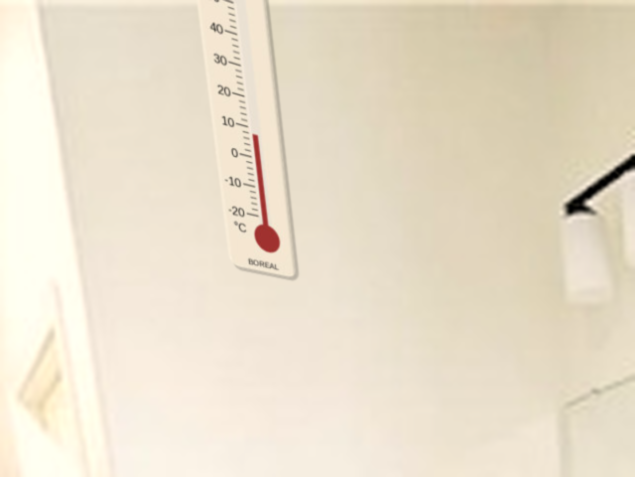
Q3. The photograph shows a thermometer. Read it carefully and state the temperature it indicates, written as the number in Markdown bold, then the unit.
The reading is **8** °C
